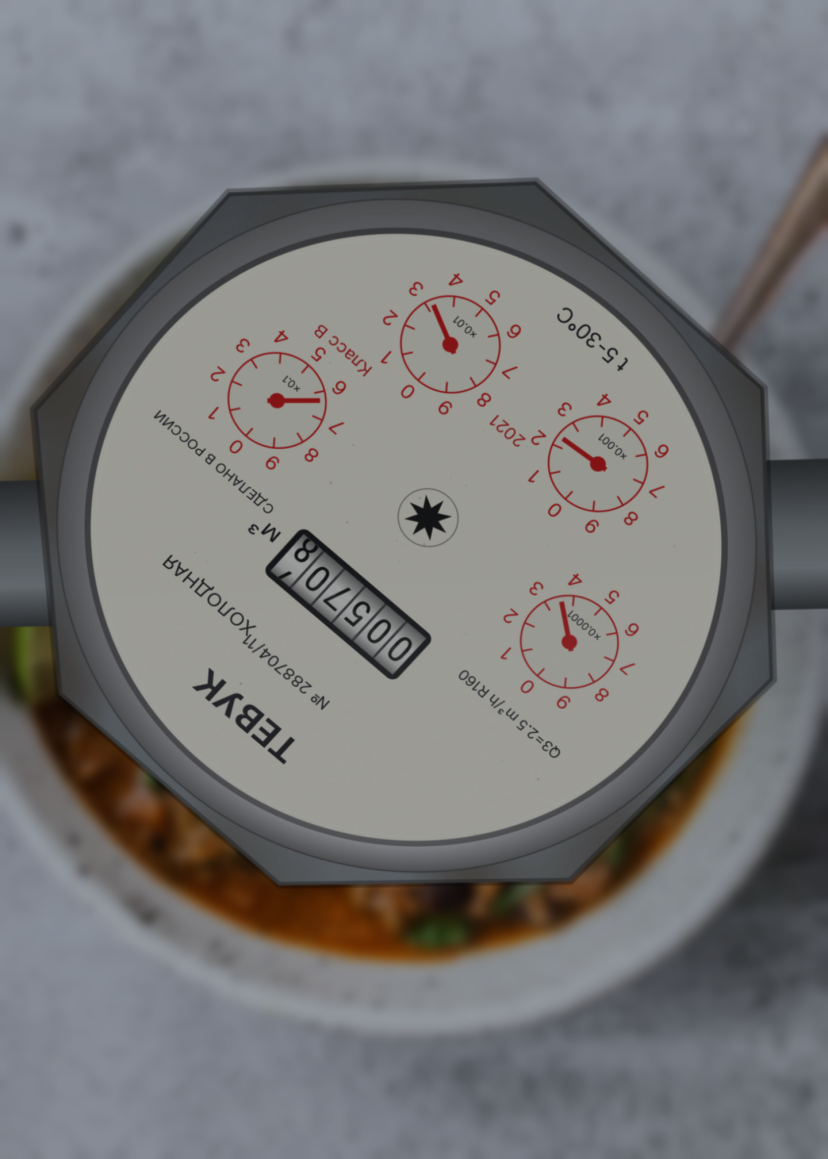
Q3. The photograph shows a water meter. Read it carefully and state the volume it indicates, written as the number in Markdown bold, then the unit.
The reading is **5707.6323** m³
